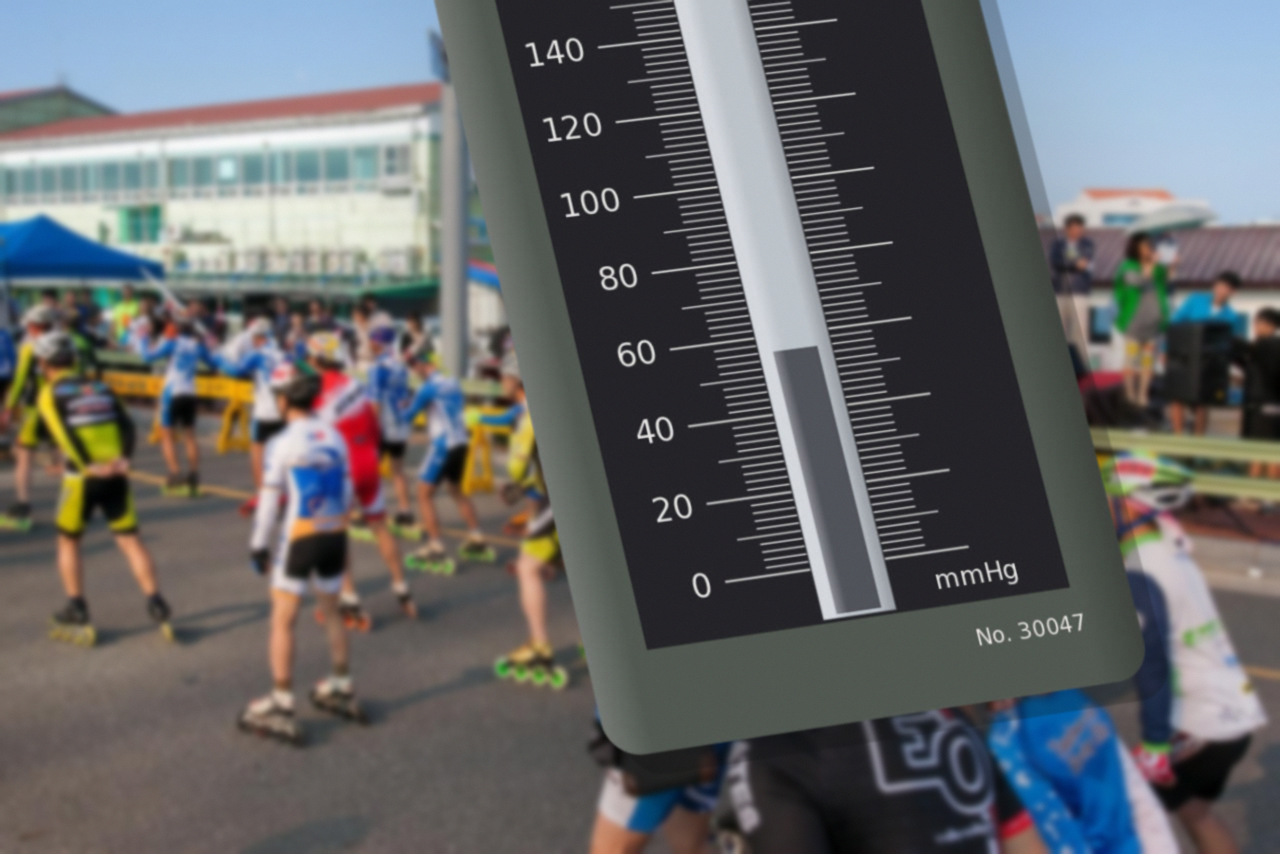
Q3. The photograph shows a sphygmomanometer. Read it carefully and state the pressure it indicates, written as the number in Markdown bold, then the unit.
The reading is **56** mmHg
